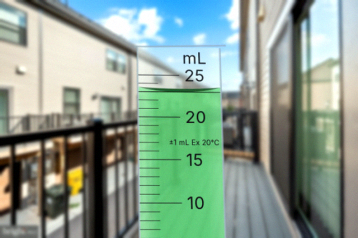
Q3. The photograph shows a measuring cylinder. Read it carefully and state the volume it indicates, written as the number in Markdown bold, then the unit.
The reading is **23** mL
